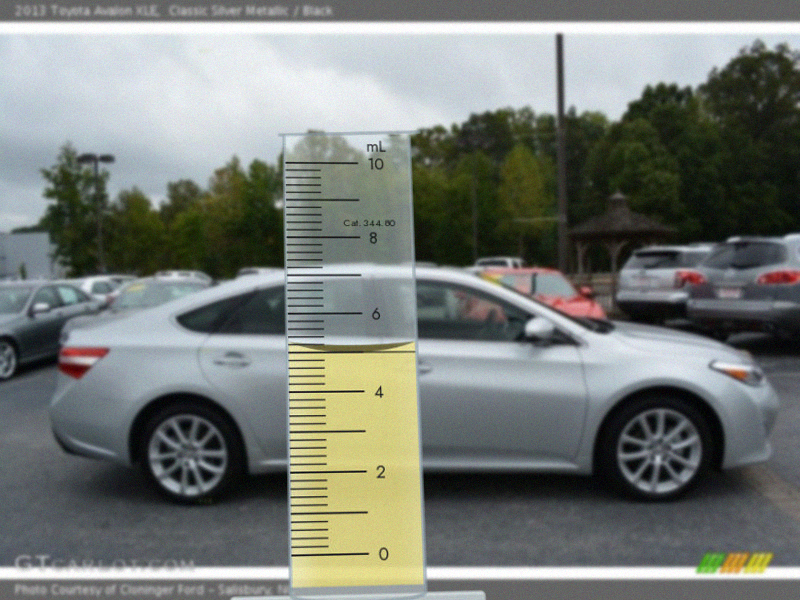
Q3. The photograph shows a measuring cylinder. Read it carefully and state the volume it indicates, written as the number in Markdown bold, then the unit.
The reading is **5** mL
